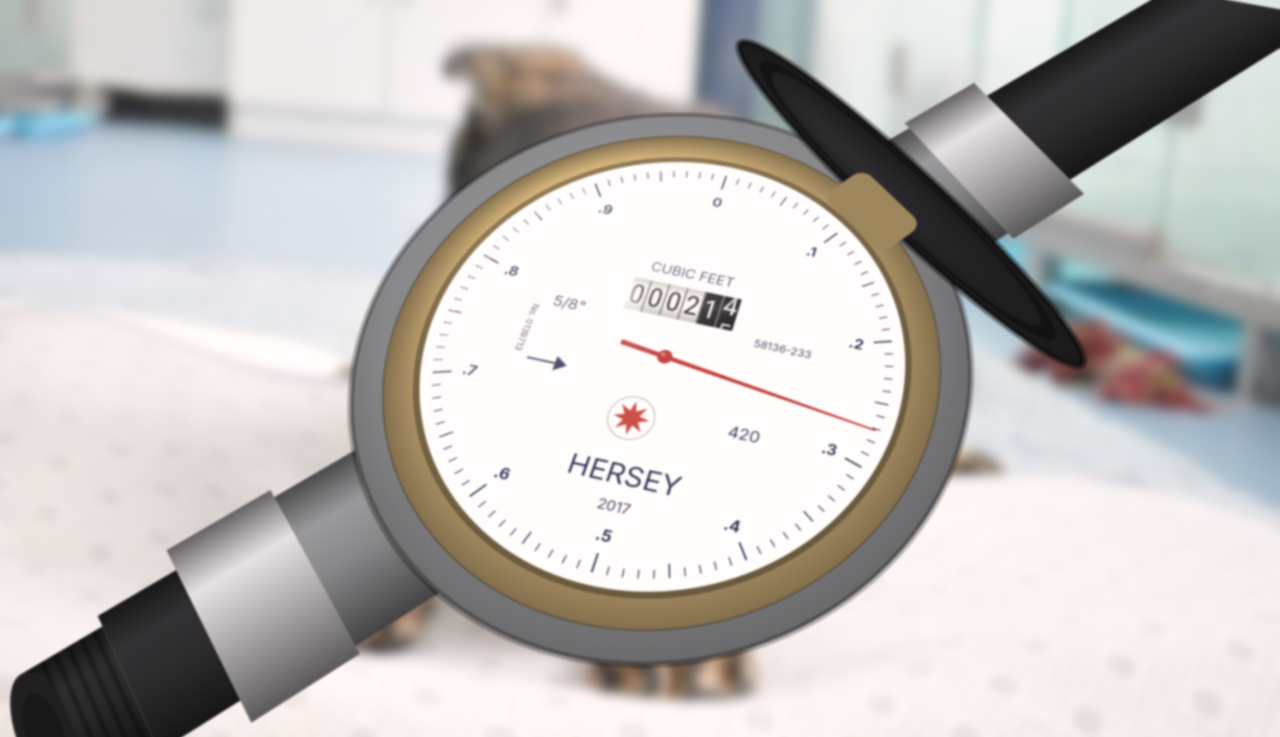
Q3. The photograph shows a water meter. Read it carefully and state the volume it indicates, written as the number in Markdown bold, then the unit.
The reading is **214.27** ft³
